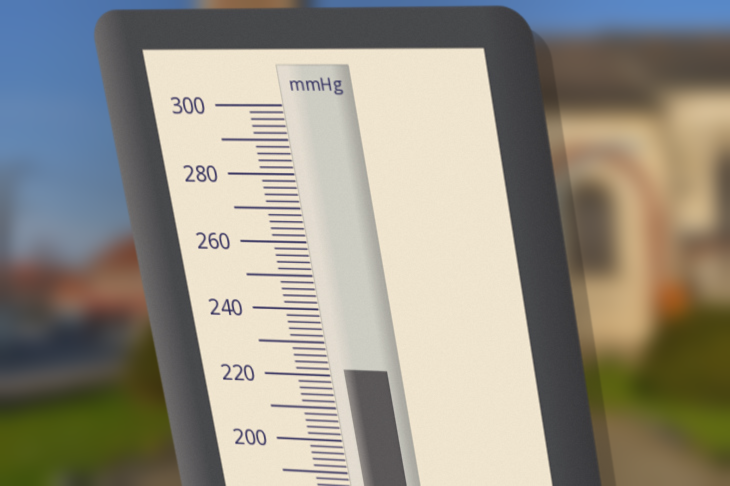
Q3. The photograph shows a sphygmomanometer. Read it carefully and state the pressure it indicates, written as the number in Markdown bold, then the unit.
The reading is **222** mmHg
